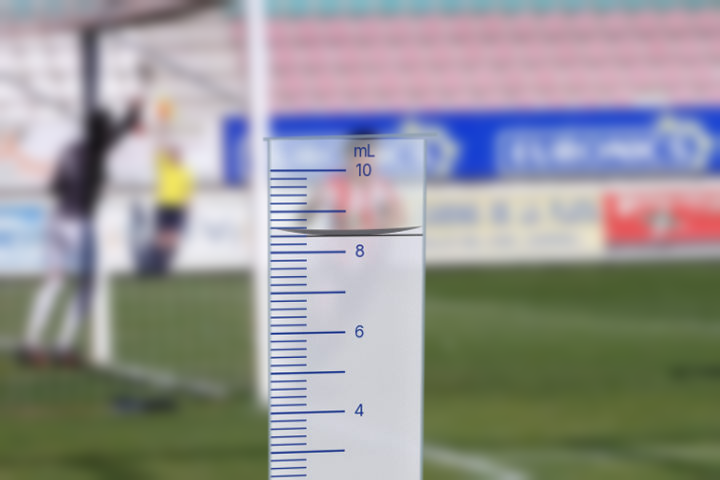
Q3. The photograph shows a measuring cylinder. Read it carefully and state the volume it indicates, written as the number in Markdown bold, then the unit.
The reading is **8.4** mL
